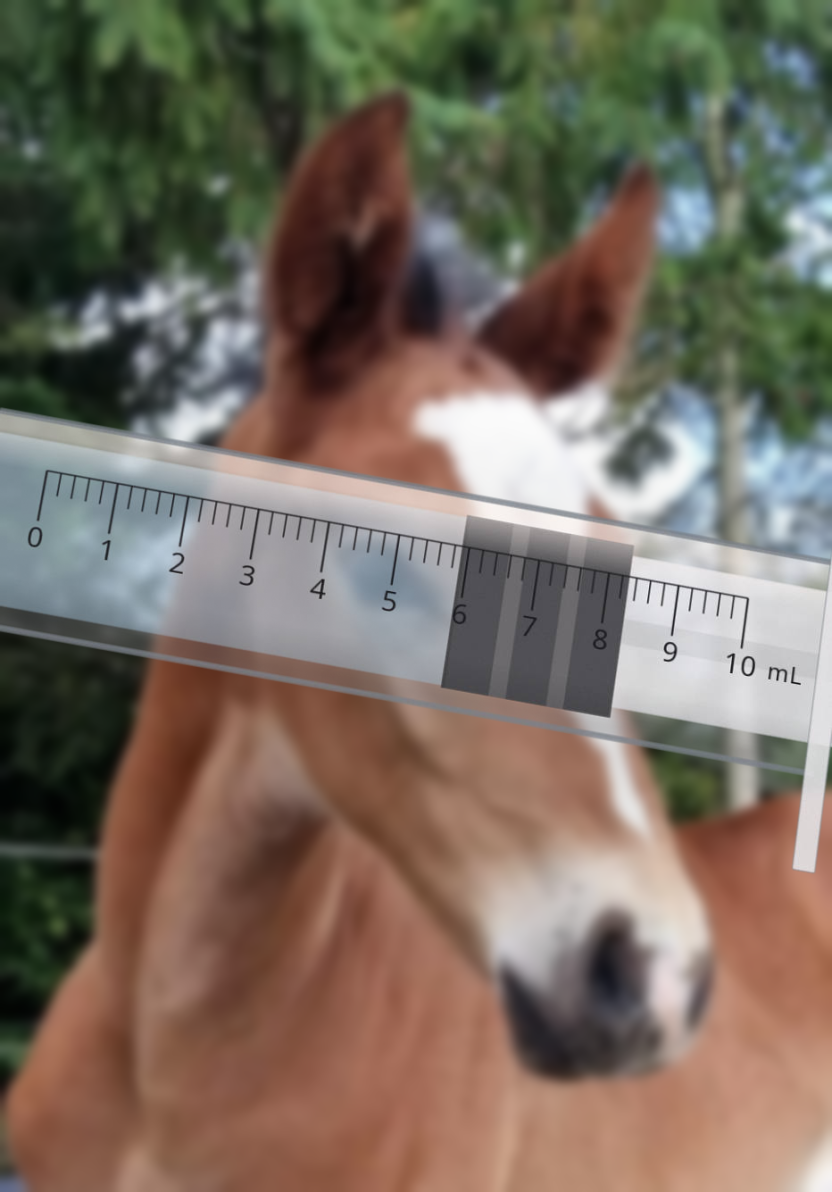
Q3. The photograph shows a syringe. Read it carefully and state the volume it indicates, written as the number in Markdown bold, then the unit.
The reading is **5.9** mL
